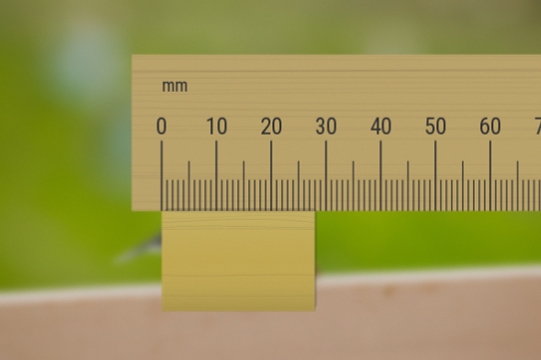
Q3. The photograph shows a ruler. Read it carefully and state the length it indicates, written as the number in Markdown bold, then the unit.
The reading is **28** mm
